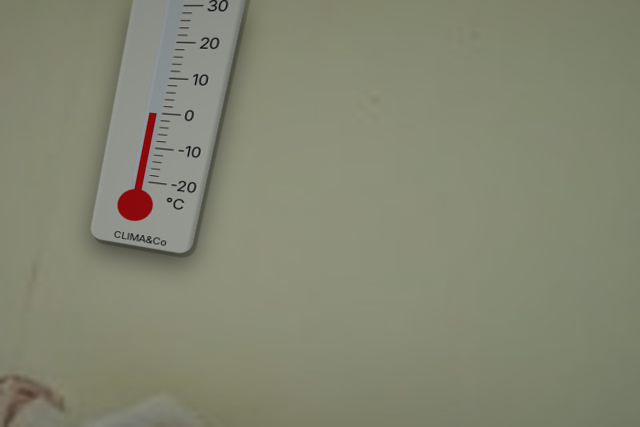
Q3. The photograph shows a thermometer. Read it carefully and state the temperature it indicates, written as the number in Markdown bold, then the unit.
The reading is **0** °C
